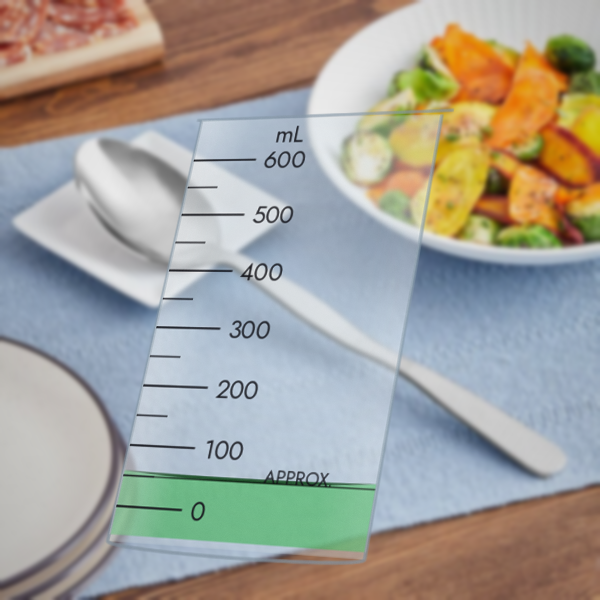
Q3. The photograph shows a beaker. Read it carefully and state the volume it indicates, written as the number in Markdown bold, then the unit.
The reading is **50** mL
